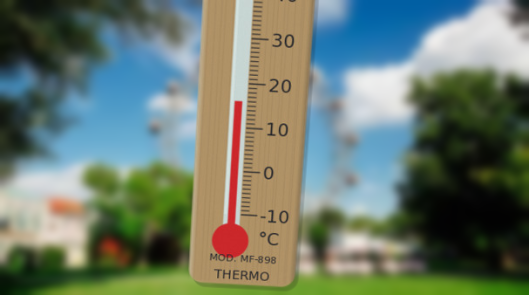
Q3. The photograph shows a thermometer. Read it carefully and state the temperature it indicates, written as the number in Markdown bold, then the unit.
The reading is **16** °C
